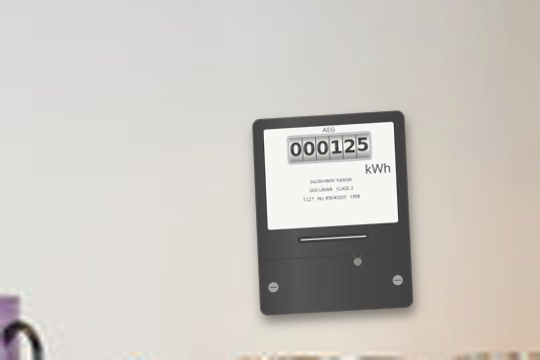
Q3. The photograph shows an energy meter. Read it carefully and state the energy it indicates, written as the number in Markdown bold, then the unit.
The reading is **125** kWh
